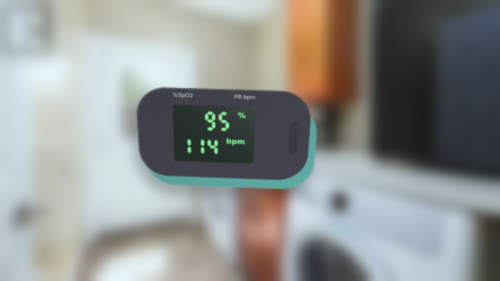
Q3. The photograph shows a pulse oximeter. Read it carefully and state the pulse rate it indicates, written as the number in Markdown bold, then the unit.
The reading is **114** bpm
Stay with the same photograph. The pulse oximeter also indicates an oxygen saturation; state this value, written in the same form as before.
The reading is **95** %
